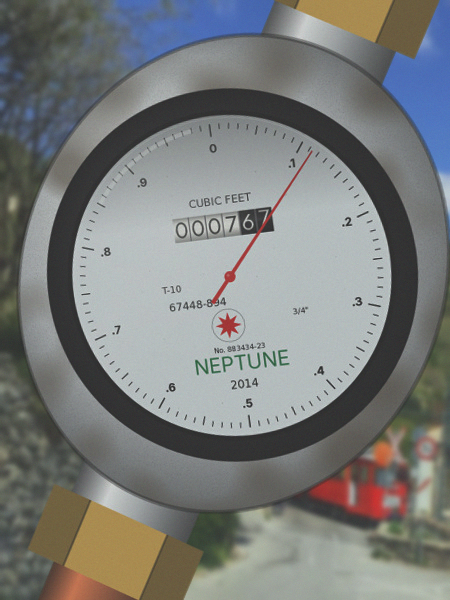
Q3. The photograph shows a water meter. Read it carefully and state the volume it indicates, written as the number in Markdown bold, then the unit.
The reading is **767.11** ft³
